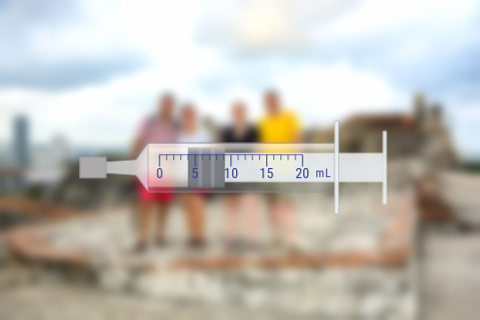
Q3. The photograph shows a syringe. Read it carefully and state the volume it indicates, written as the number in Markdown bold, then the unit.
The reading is **4** mL
